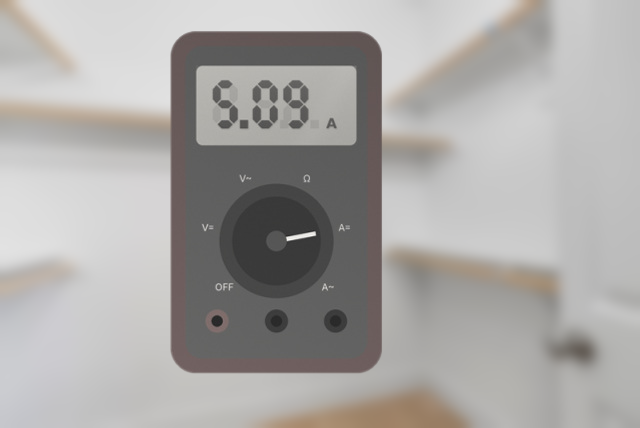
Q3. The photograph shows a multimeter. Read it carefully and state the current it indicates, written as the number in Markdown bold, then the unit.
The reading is **5.09** A
